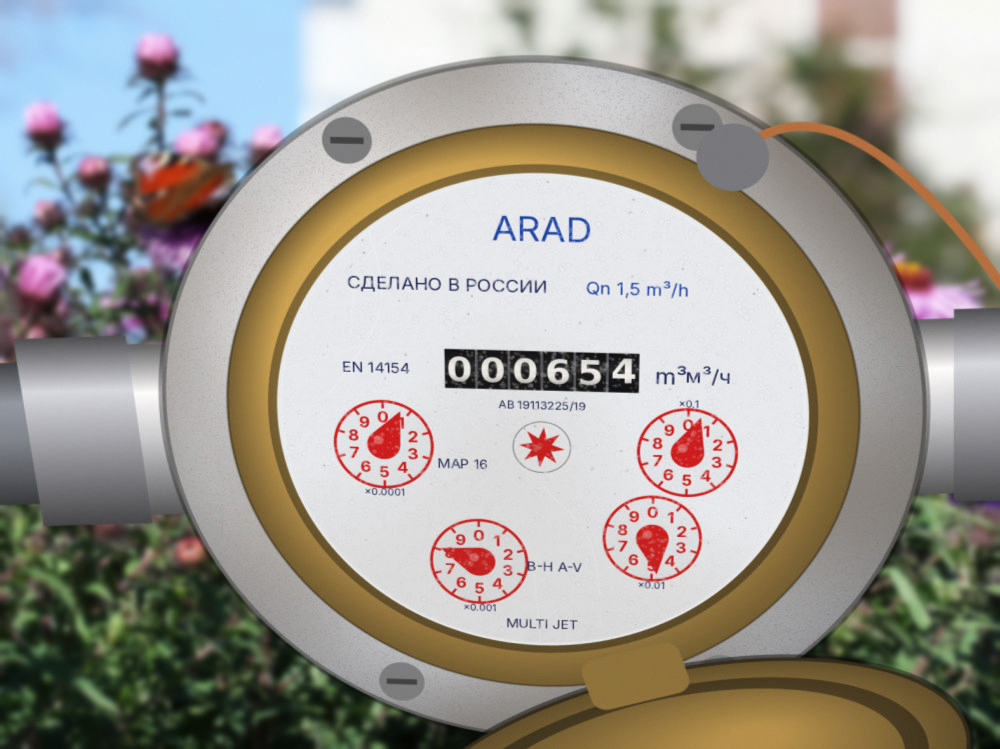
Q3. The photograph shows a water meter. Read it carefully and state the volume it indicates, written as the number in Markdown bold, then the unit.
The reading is **654.0480** m³
